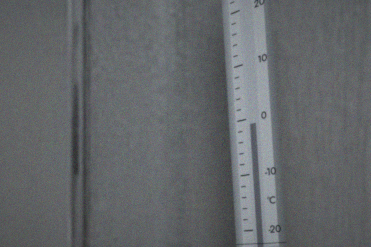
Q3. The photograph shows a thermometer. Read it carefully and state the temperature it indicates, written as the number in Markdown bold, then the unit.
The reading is **-1** °C
